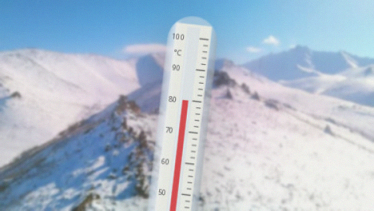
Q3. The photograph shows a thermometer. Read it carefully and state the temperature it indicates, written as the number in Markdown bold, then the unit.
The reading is **80** °C
